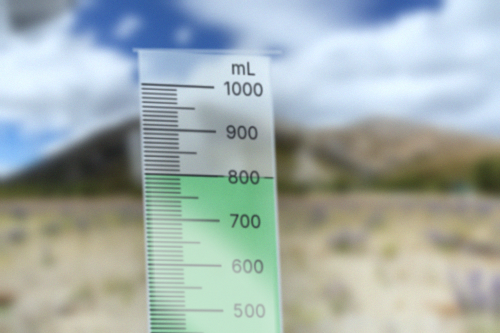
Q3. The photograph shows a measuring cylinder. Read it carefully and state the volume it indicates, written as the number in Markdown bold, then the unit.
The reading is **800** mL
